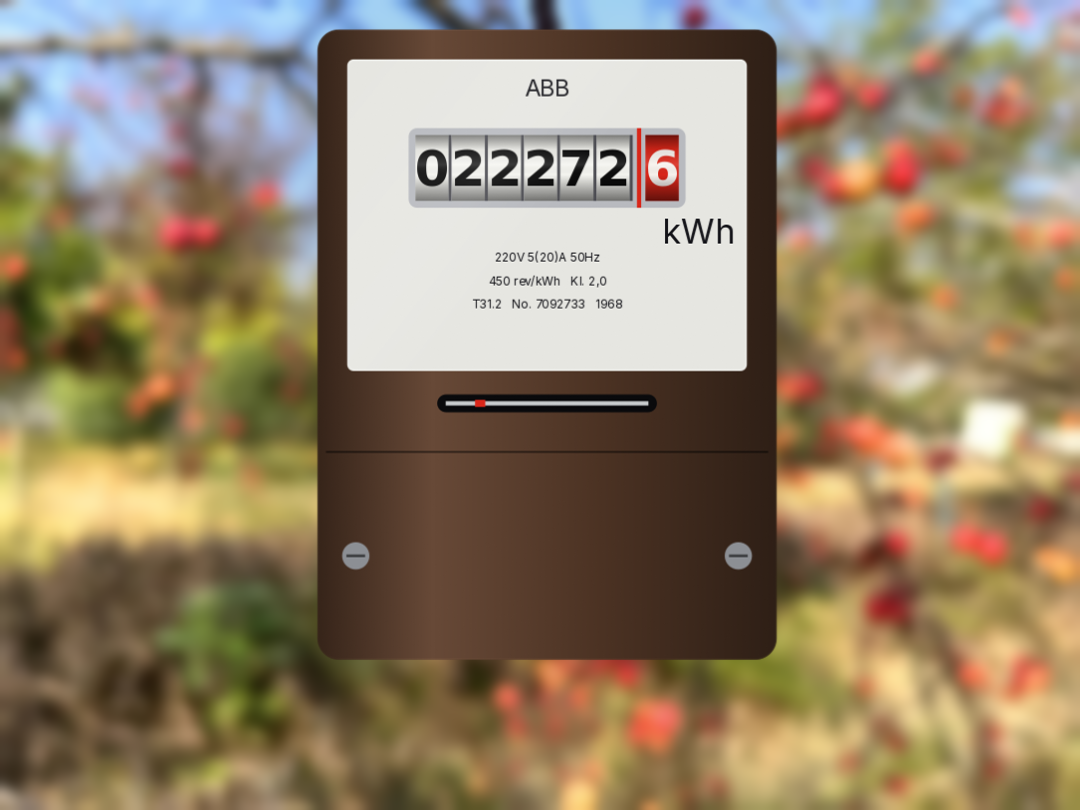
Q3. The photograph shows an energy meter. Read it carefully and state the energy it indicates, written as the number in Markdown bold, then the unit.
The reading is **22272.6** kWh
